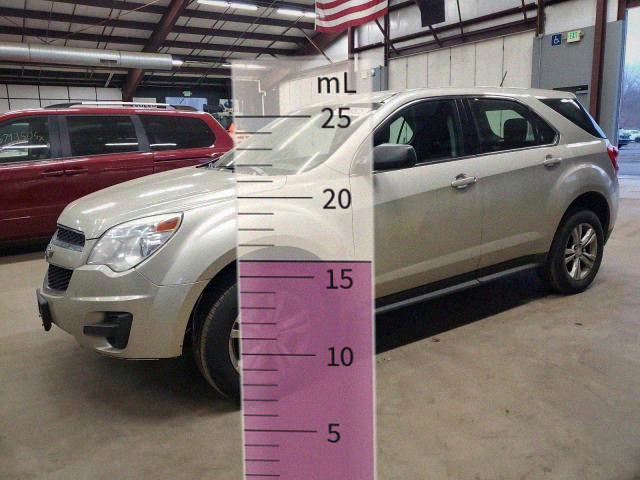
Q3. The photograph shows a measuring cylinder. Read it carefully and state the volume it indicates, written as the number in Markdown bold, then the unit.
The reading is **16** mL
